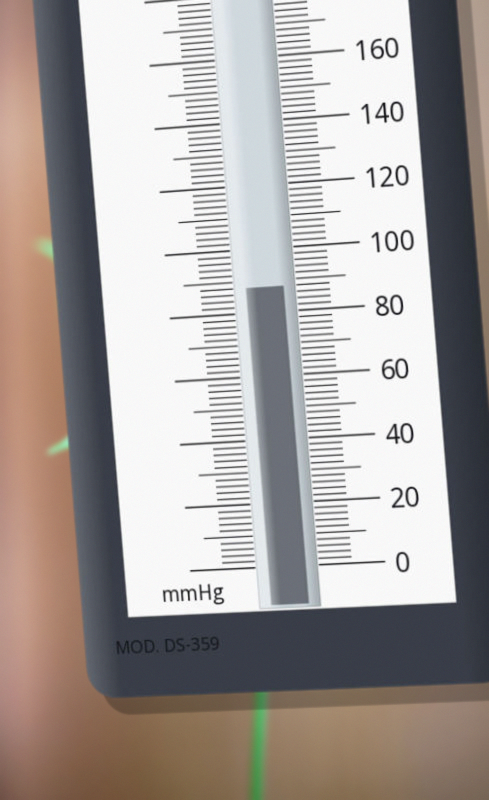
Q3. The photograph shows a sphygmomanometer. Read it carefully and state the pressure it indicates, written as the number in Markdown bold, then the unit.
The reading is **88** mmHg
